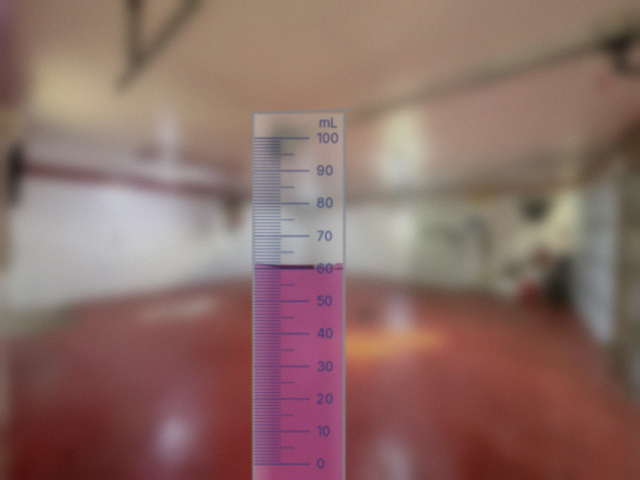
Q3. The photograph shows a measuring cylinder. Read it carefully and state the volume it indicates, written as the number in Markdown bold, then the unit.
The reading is **60** mL
